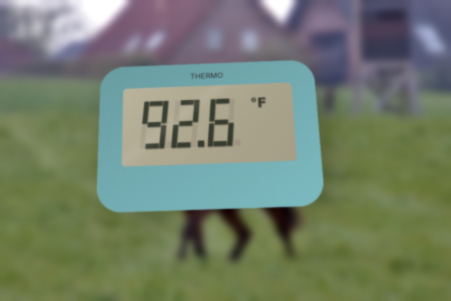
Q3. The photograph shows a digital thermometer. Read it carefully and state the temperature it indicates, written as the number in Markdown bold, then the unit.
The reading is **92.6** °F
